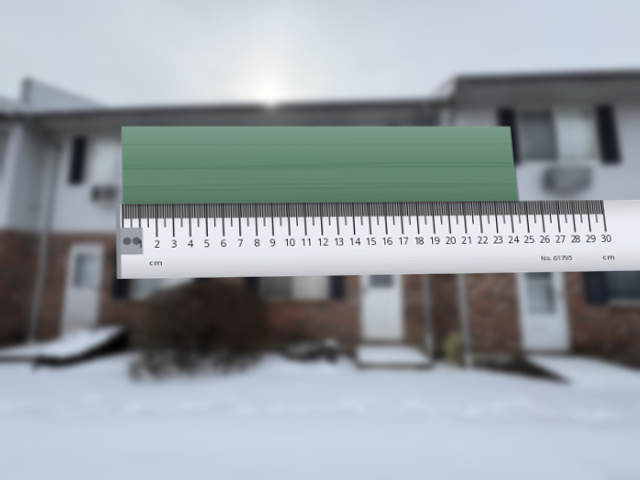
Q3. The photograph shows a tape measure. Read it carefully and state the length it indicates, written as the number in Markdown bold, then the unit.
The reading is **24.5** cm
